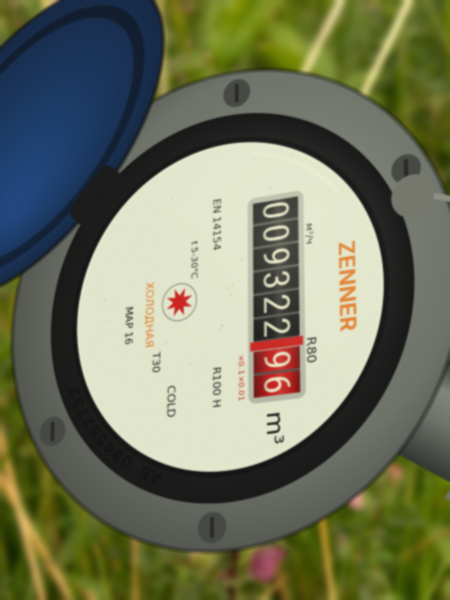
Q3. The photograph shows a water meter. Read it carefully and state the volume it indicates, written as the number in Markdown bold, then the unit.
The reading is **9322.96** m³
